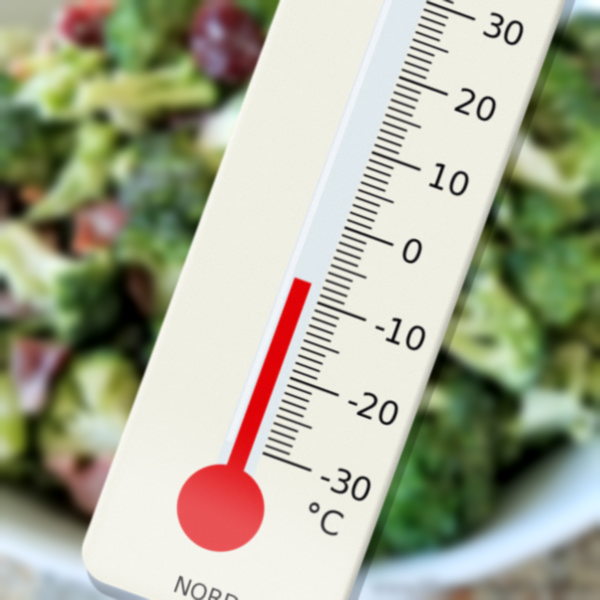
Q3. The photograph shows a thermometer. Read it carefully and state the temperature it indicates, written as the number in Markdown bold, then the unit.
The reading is **-8** °C
